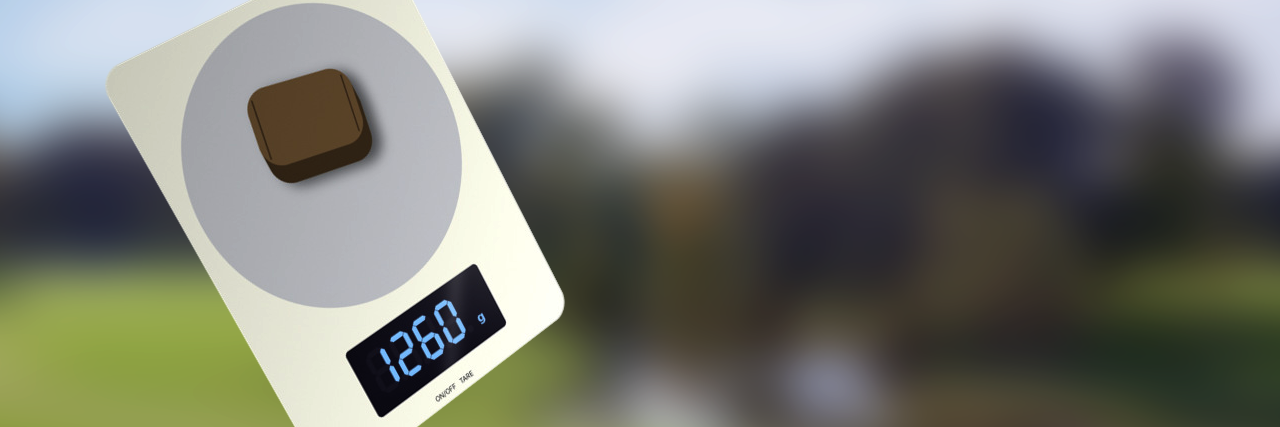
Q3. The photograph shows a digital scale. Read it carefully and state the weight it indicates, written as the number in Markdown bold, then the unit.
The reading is **1260** g
